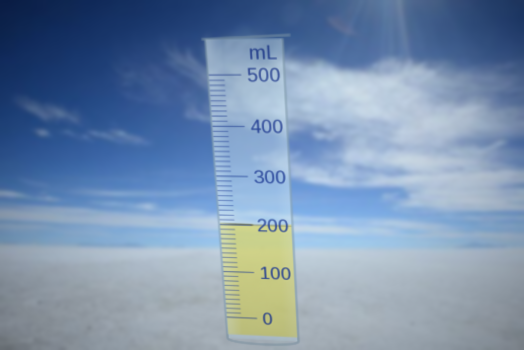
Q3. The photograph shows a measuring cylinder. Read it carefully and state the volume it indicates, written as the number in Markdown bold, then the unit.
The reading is **200** mL
